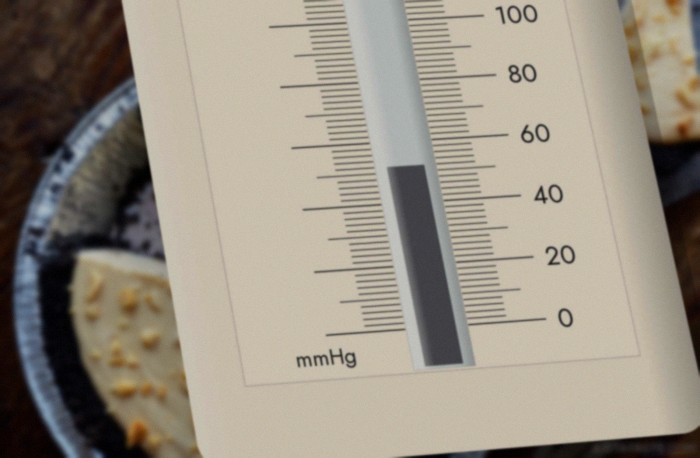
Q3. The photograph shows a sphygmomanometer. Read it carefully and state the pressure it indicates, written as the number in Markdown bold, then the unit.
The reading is **52** mmHg
